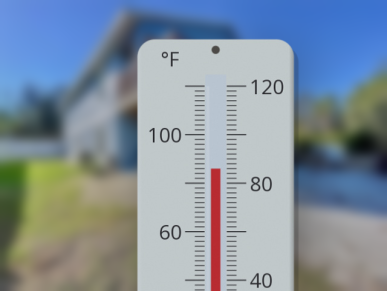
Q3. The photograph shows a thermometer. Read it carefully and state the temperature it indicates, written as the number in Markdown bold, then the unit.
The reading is **86** °F
